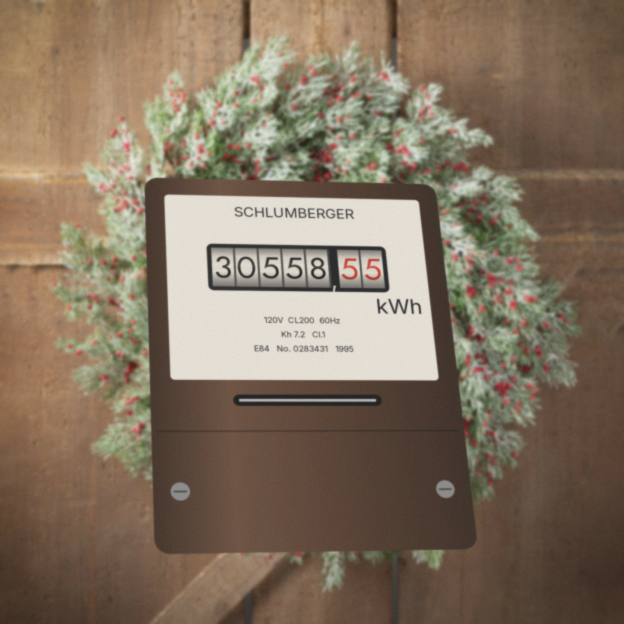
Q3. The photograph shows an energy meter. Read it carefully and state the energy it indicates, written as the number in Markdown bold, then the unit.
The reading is **30558.55** kWh
